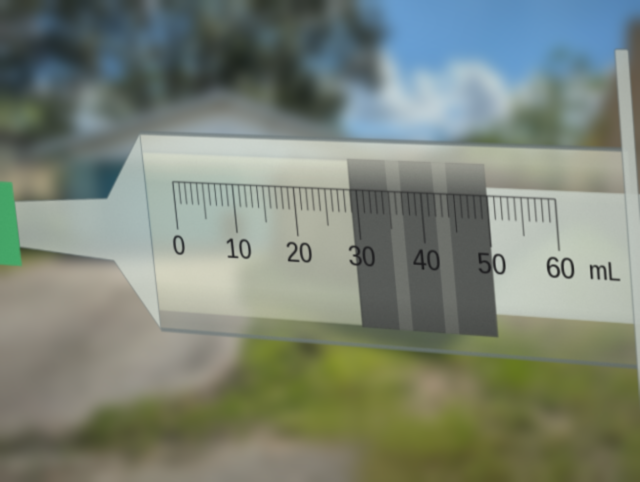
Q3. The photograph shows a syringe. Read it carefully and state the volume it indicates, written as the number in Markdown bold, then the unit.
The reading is **29** mL
